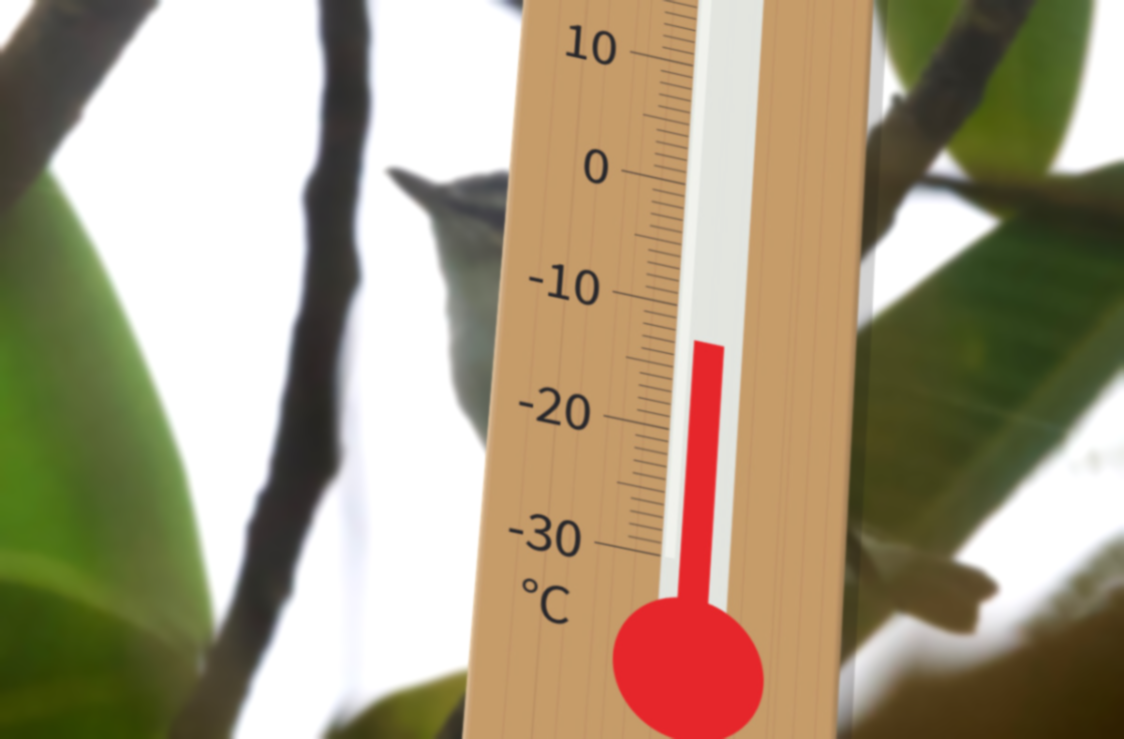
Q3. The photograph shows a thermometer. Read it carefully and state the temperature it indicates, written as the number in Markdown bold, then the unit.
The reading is **-12.5** °C
